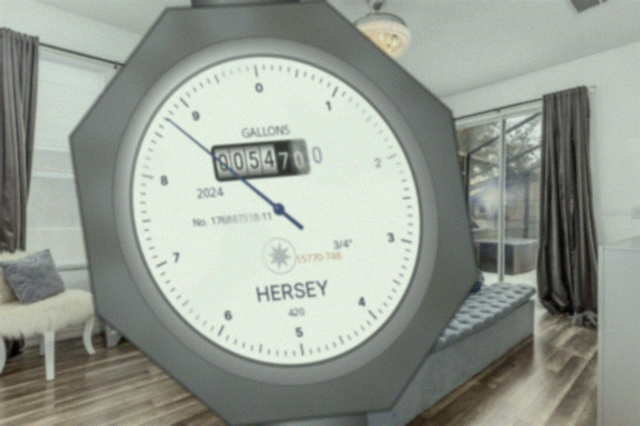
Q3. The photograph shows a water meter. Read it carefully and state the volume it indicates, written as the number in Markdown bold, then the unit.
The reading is **54698.7** gal
